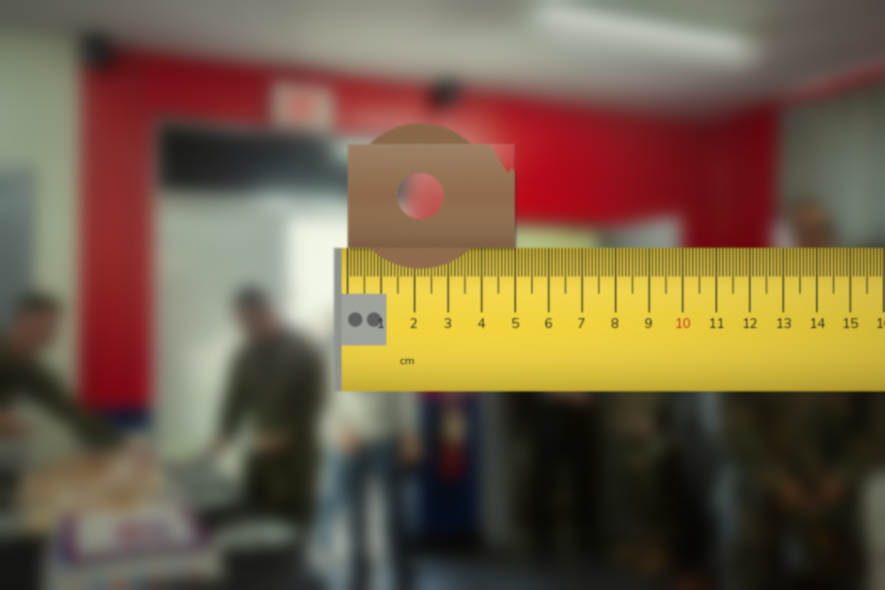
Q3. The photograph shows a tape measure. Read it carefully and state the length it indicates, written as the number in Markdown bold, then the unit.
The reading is **5** cm
